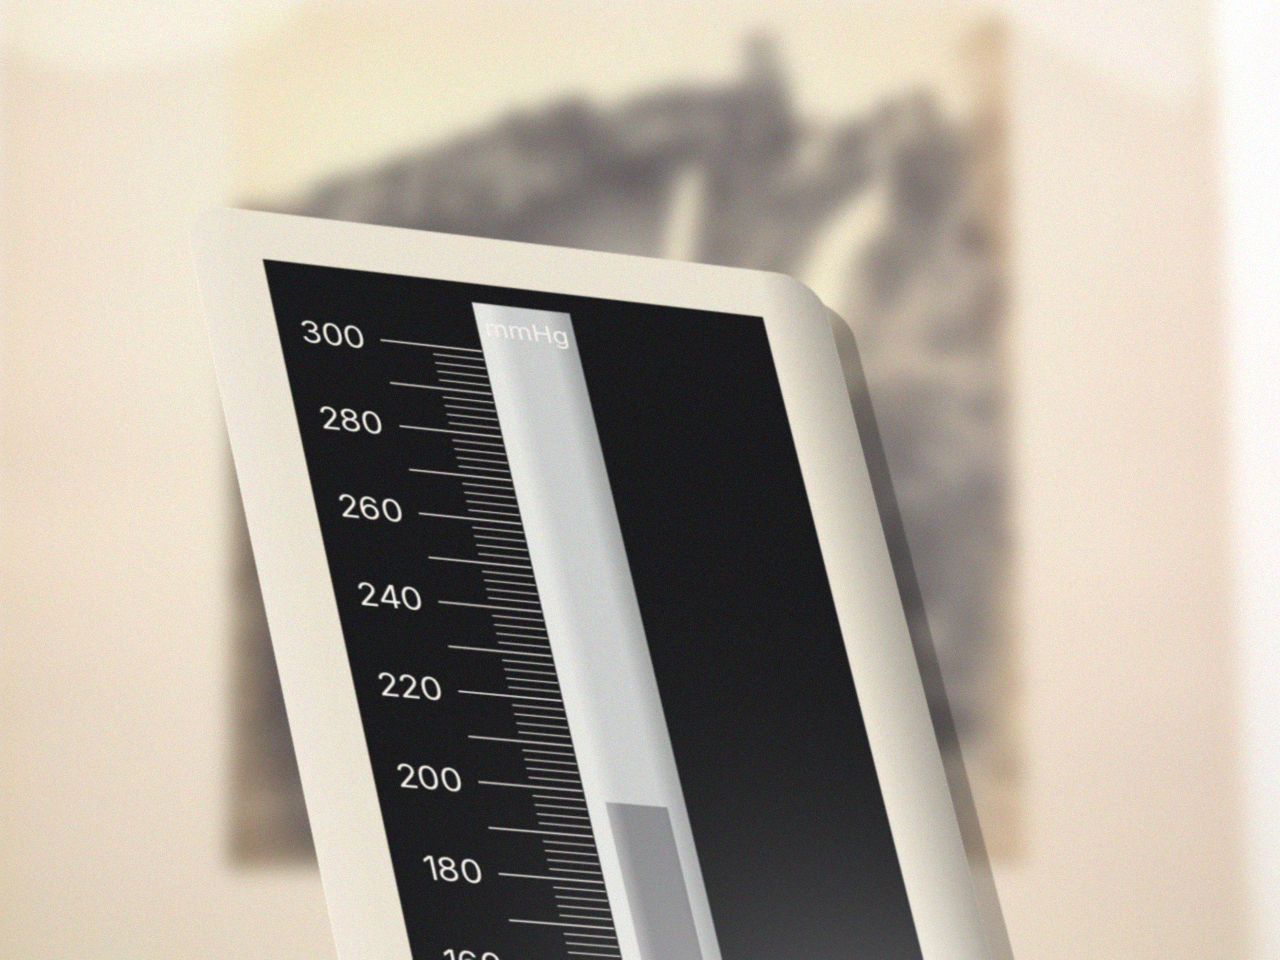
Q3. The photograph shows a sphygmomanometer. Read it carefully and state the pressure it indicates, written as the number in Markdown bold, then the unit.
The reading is **198** mmHg
